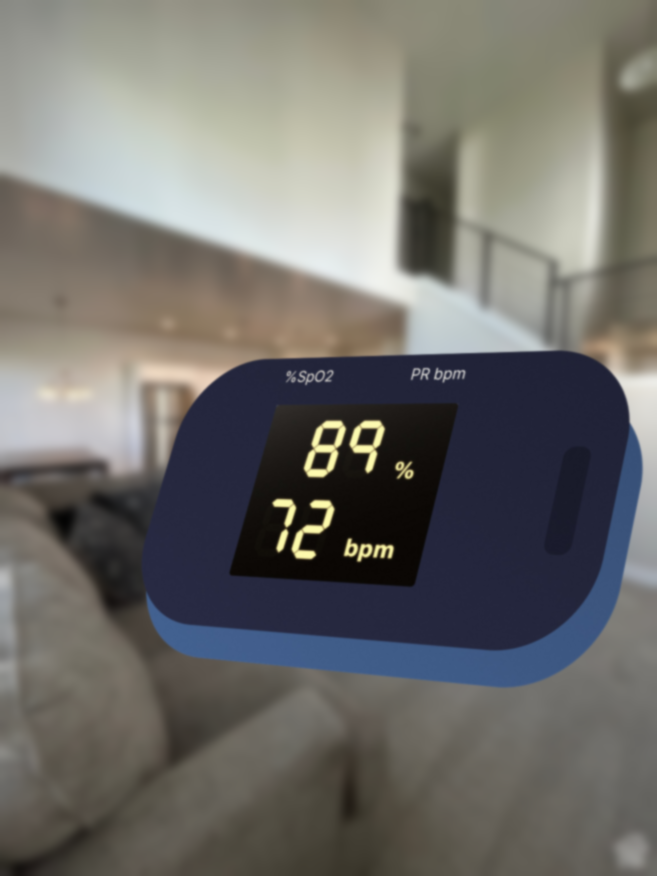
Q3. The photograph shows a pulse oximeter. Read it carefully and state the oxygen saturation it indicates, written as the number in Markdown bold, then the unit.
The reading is **89** %
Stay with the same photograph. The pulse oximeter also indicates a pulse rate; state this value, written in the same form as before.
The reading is **72** bpm
